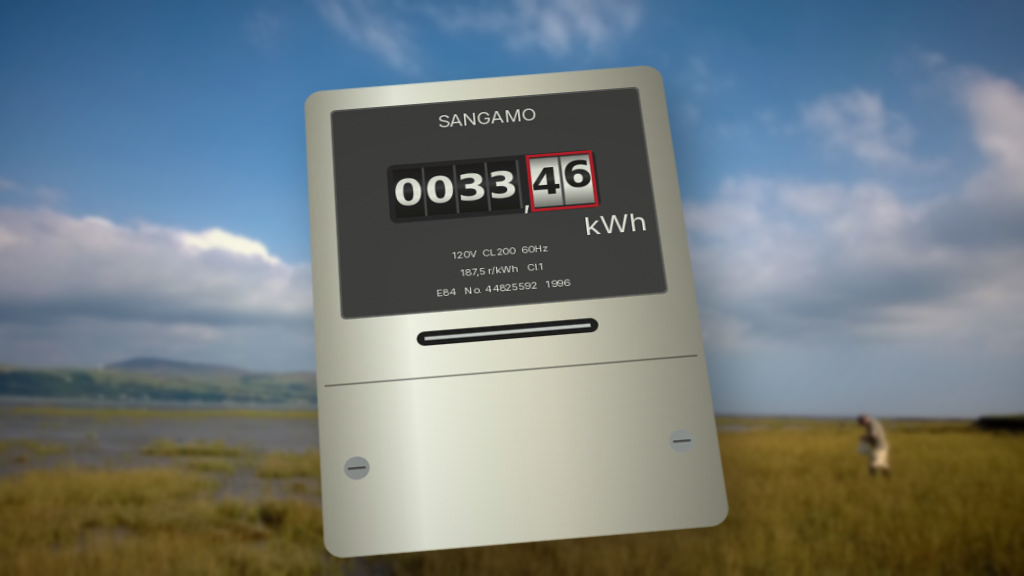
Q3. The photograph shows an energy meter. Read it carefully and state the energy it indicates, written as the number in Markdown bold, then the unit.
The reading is **33.46** kWh
